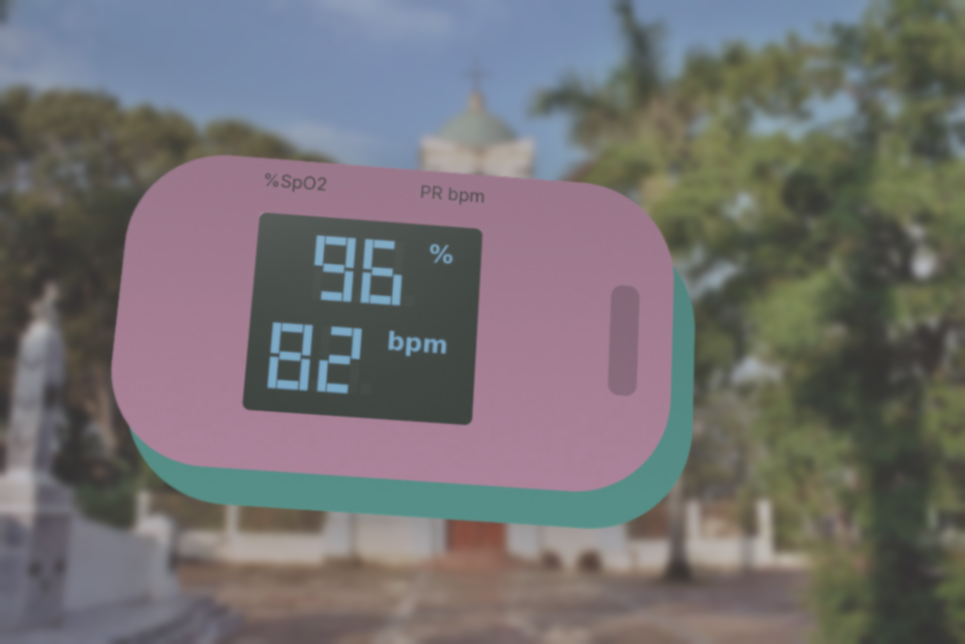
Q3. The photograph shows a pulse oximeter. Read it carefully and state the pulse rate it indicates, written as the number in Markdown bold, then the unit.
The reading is **82** bpm
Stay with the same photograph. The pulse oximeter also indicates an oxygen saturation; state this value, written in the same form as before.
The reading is **96** %
